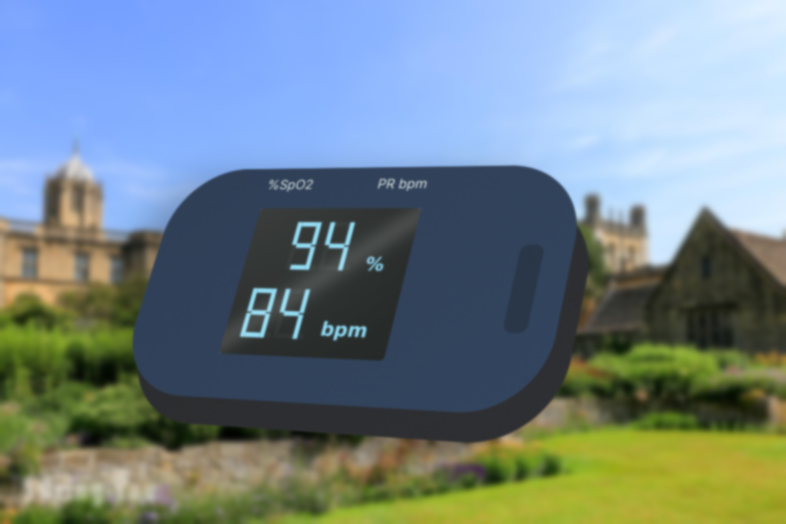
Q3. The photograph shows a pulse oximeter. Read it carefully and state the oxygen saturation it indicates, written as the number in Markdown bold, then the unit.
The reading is **94** %
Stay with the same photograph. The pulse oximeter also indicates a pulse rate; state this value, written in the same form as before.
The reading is **84** bpm
